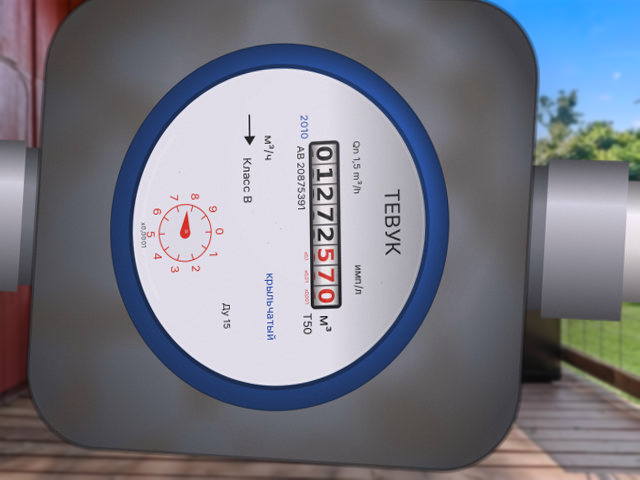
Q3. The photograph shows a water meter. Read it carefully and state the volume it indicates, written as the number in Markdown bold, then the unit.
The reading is **1272.5707** m³
